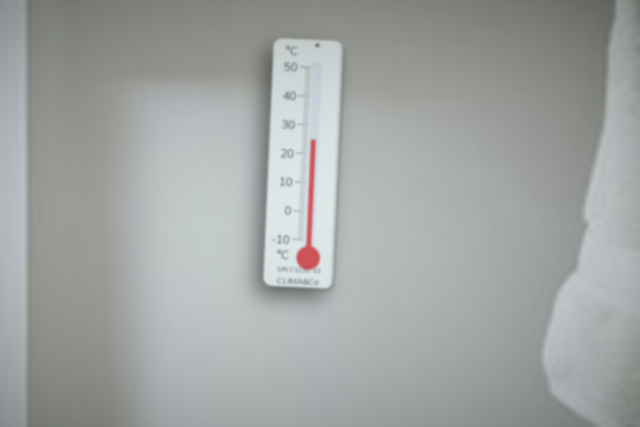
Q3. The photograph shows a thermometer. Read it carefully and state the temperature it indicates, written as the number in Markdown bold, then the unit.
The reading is **25** °C
